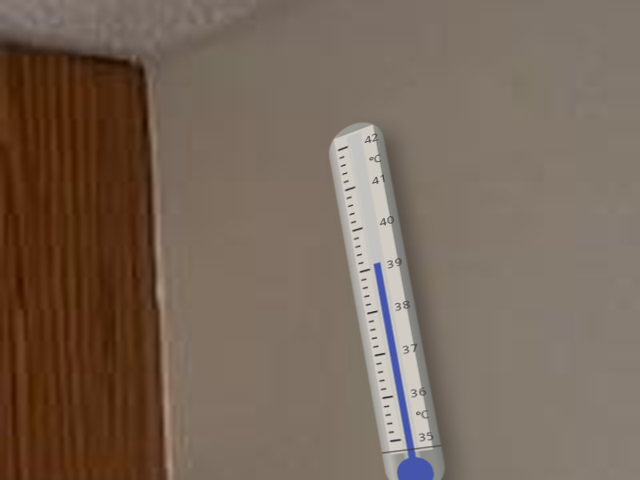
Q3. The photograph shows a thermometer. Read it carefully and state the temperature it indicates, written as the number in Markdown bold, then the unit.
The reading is **39.1** °C
